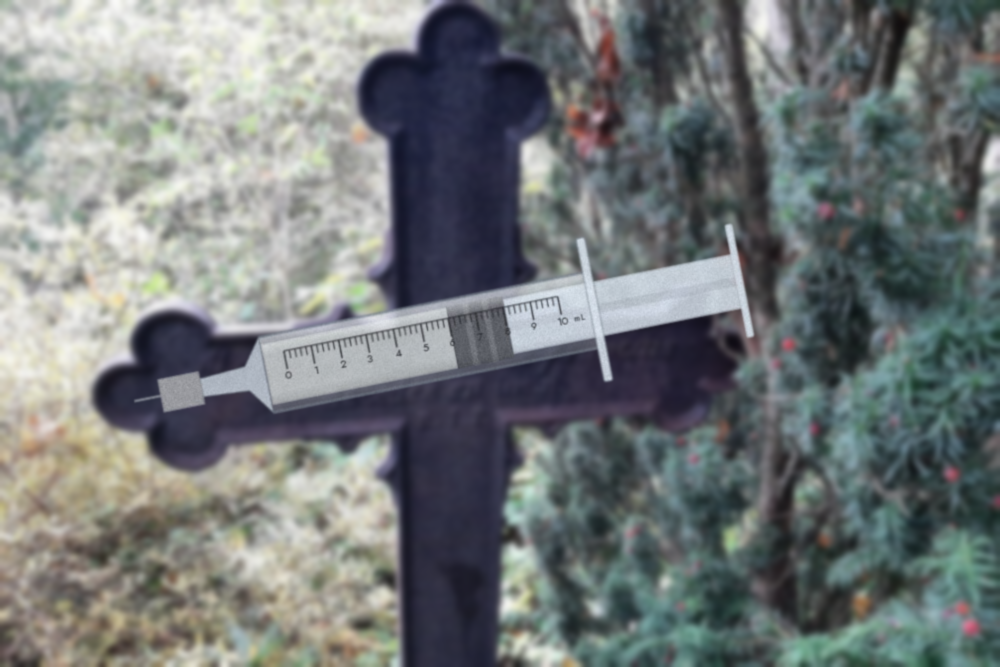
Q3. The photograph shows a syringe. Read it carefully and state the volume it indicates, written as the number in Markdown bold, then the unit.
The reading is **6** mL
